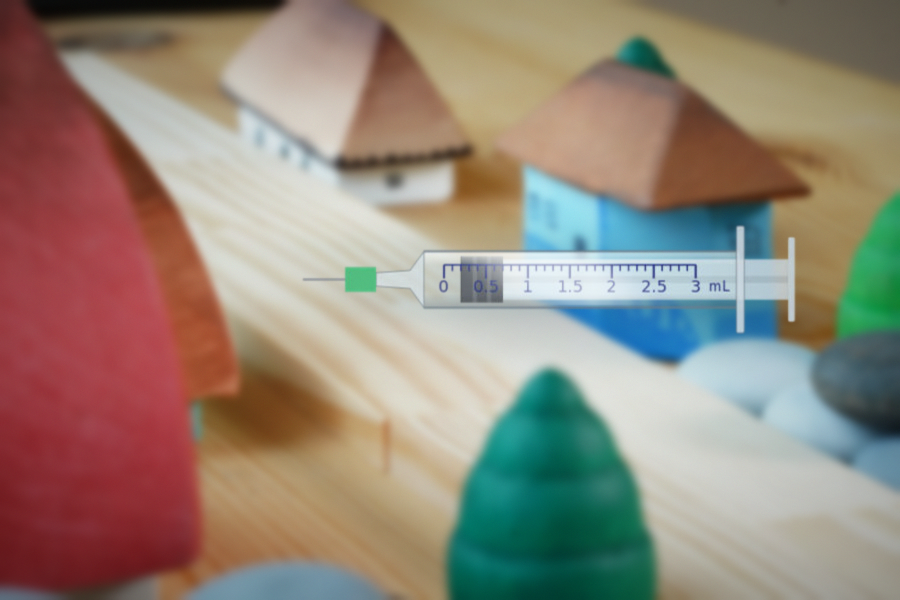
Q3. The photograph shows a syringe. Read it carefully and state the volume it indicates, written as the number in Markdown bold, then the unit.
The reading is **0.2** mL
